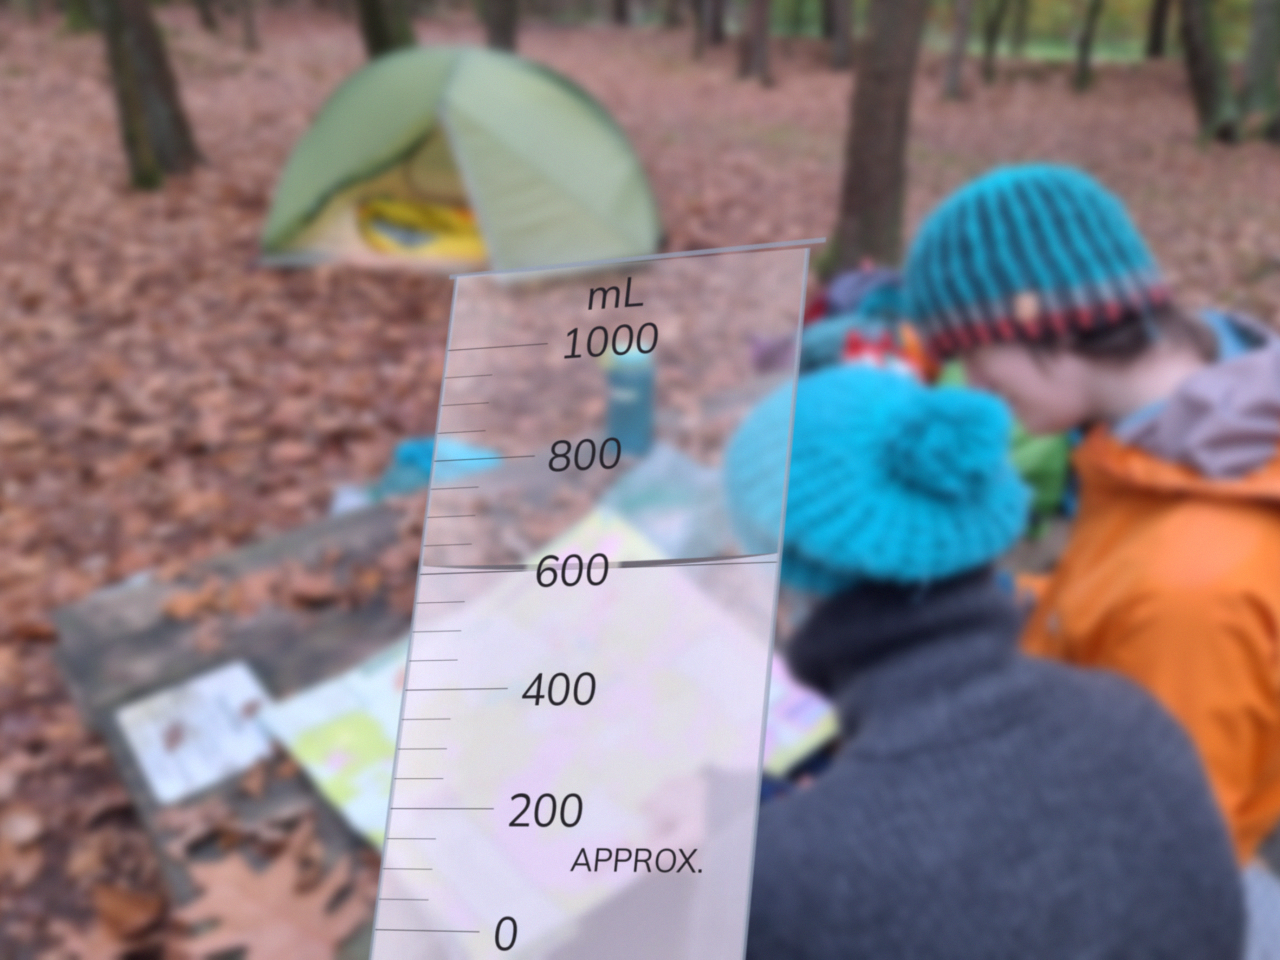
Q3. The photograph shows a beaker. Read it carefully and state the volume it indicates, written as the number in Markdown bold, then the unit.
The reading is **600** mL
